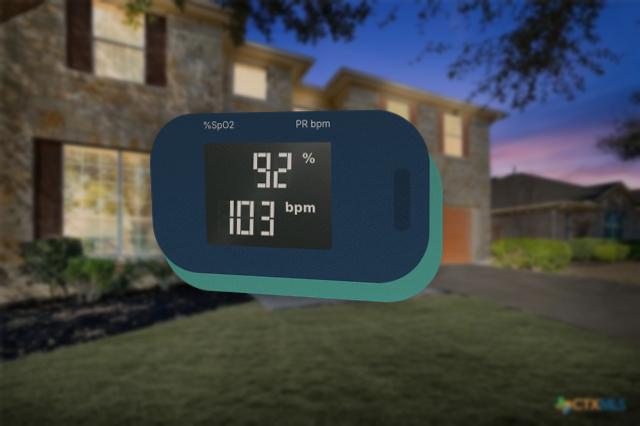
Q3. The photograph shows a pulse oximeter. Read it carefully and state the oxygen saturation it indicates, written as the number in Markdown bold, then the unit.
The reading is **92** %
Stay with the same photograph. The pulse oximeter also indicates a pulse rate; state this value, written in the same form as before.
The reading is **103** bpm
